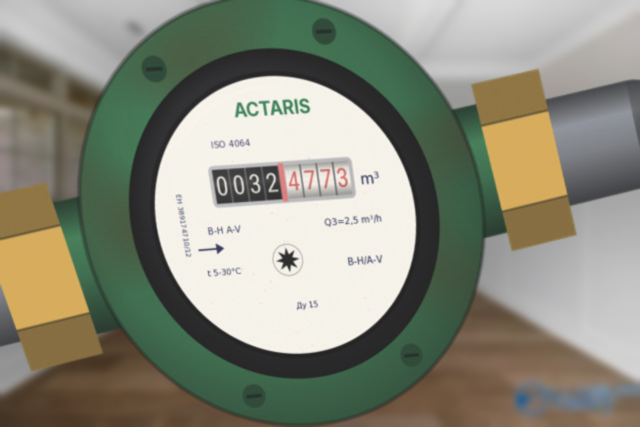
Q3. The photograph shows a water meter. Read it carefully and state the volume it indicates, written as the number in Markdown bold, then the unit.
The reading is **32.4773** m³
